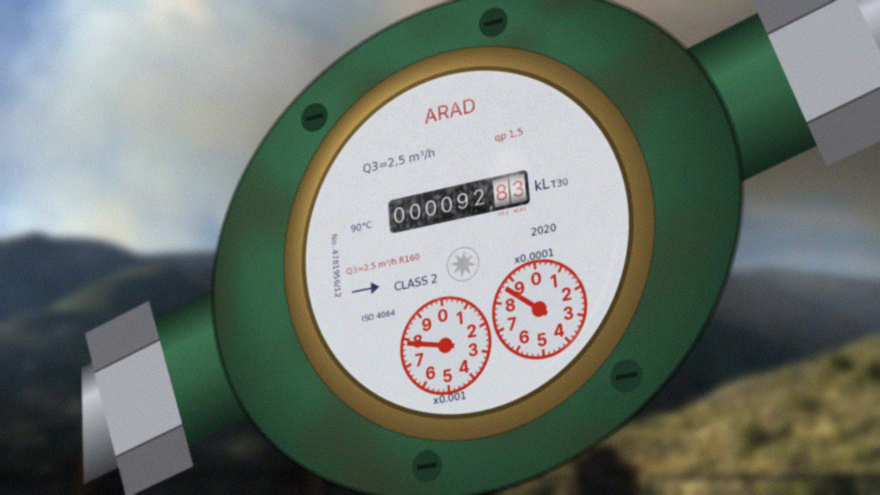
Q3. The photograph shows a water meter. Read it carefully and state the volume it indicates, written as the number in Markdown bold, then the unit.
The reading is **92.8378** kL
